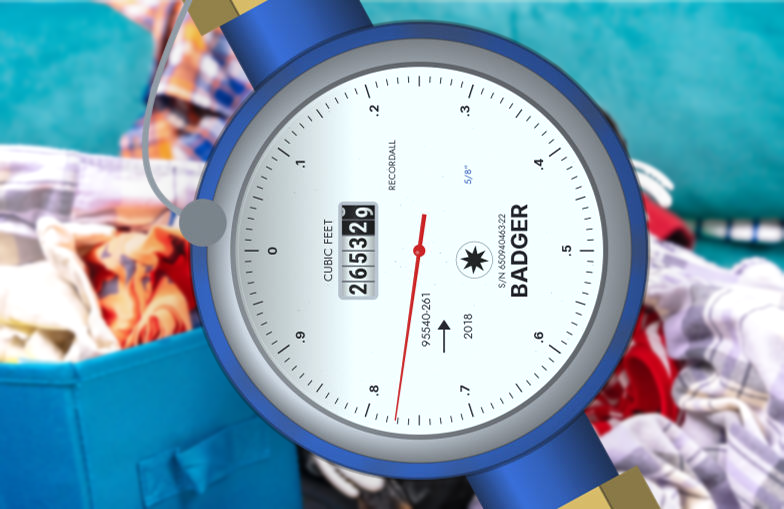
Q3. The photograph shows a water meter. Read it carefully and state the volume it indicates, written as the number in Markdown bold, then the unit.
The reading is **265328.77** ft³
